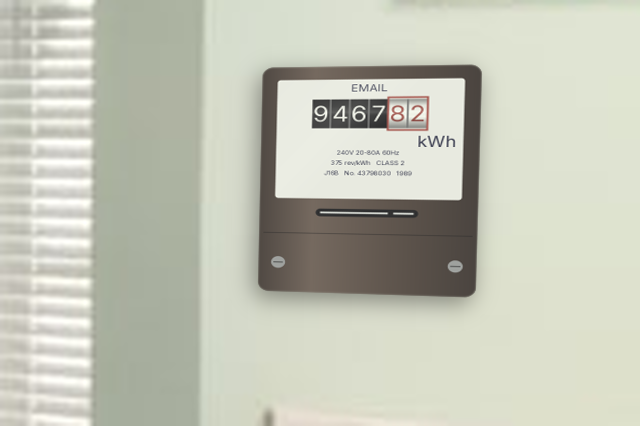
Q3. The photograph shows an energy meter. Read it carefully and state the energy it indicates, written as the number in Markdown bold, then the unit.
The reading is **9467.82** kWh
